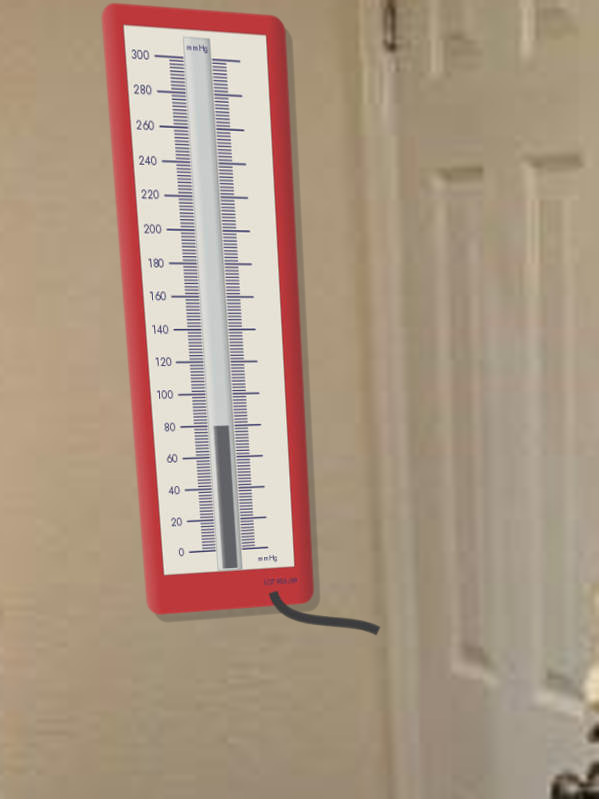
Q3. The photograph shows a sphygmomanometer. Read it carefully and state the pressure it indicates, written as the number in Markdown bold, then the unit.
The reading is **80** mmHg
